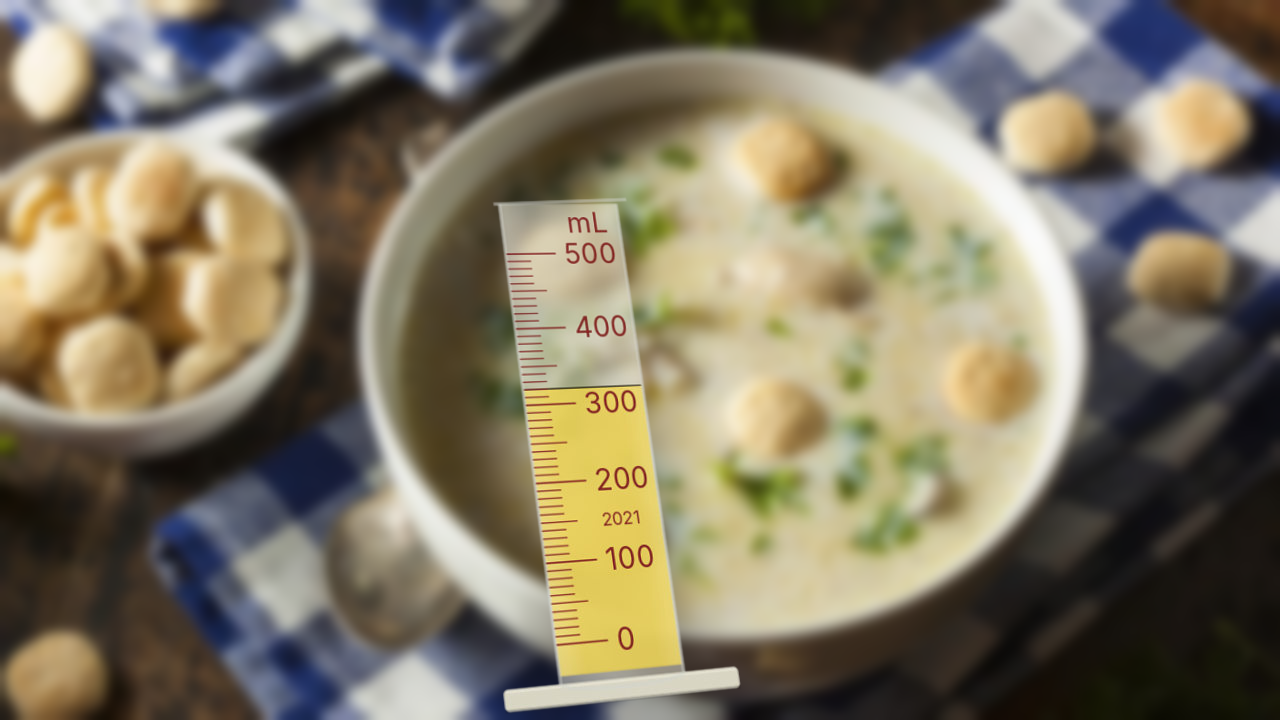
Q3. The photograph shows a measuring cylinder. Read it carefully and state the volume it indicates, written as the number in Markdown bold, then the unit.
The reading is **320** mL
